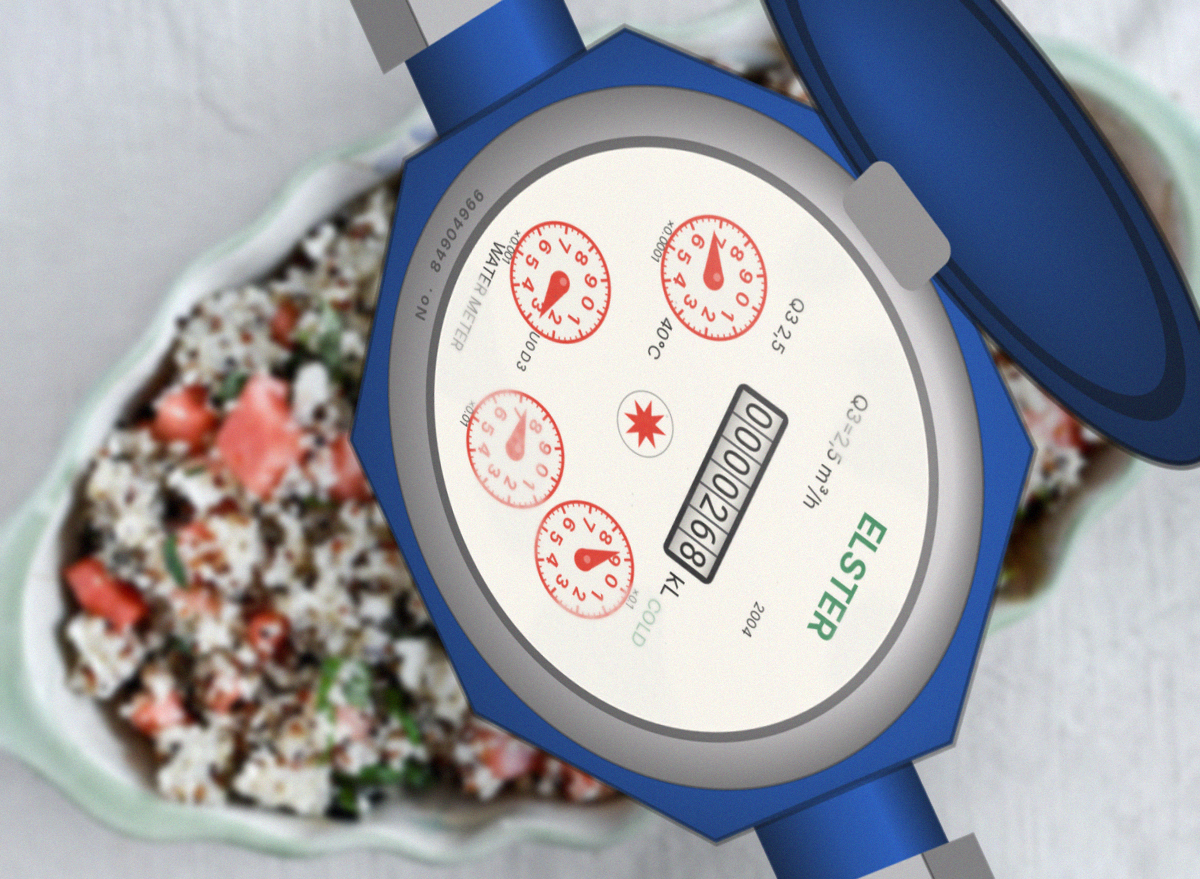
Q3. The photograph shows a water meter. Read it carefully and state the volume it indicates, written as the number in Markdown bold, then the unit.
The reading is **268.8726** kL
